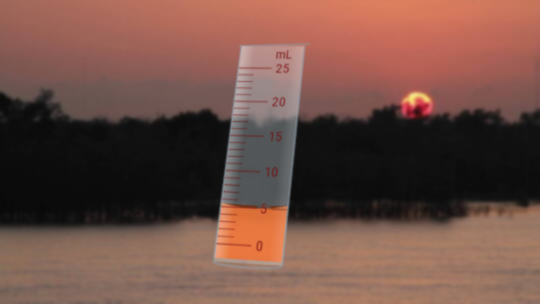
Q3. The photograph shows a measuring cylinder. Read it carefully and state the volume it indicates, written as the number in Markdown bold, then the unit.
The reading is **5** mL
